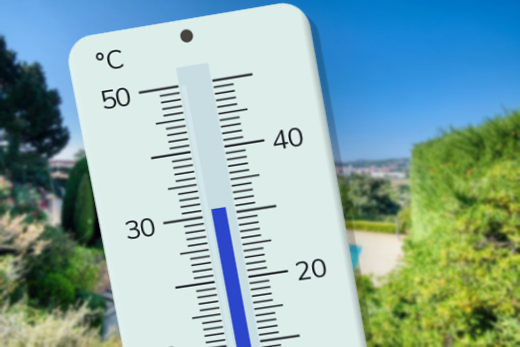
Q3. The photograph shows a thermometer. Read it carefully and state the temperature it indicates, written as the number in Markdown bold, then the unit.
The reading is **31** °C
